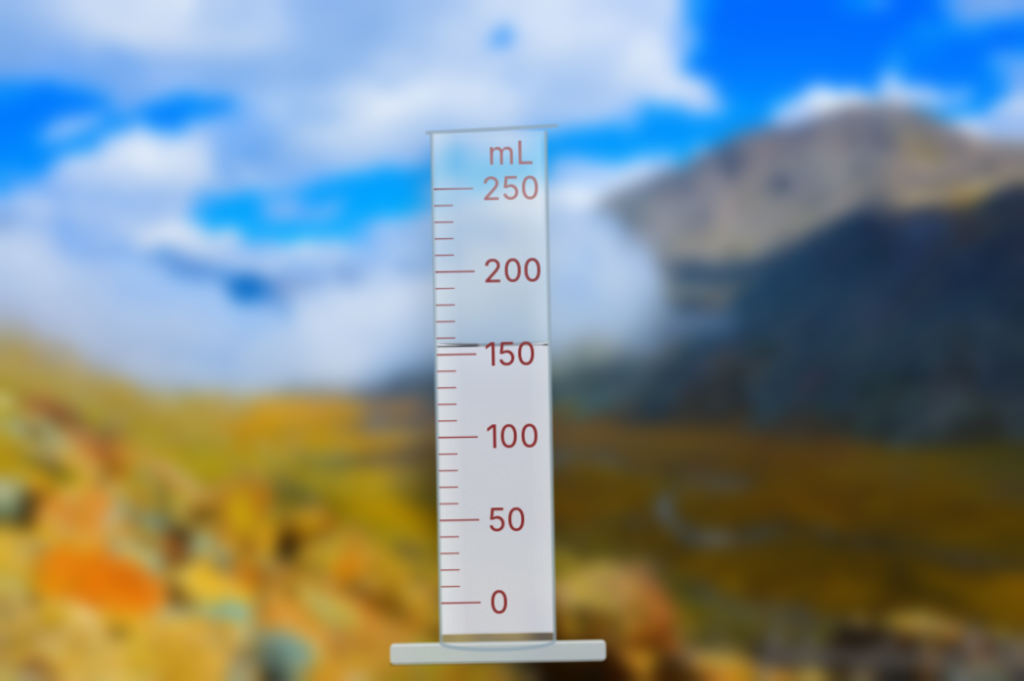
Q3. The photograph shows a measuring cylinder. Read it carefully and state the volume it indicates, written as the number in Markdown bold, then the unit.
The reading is **155** mL
